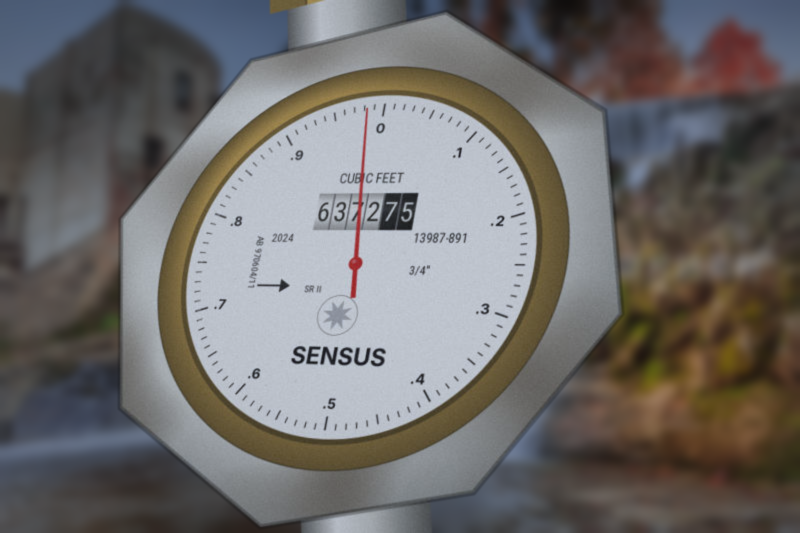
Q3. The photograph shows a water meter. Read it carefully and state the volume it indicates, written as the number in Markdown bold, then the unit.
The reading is **637274.98** ft³
